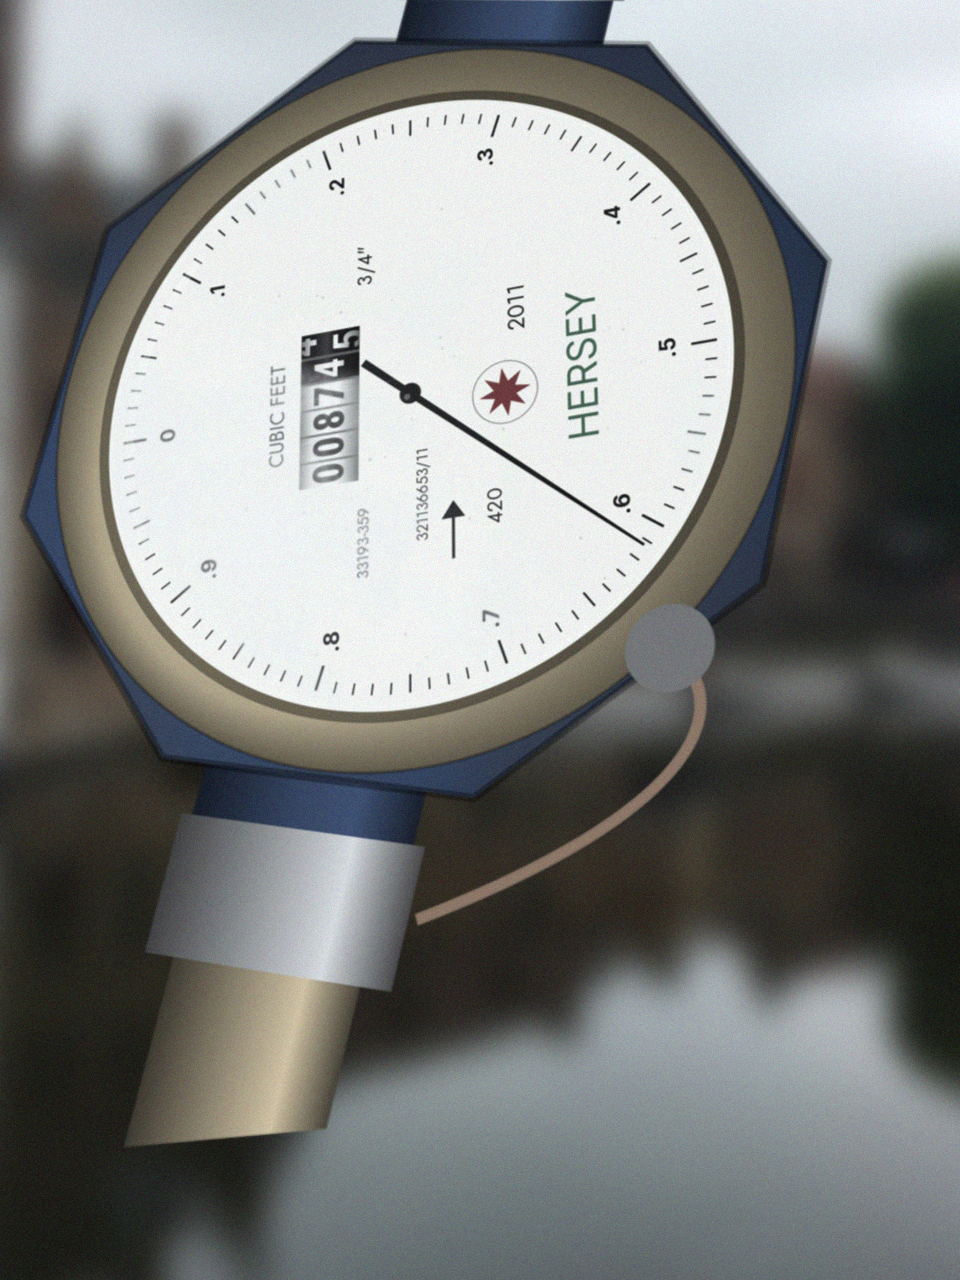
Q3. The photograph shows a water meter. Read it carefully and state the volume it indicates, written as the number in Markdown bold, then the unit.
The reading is **8744.61** ft³
